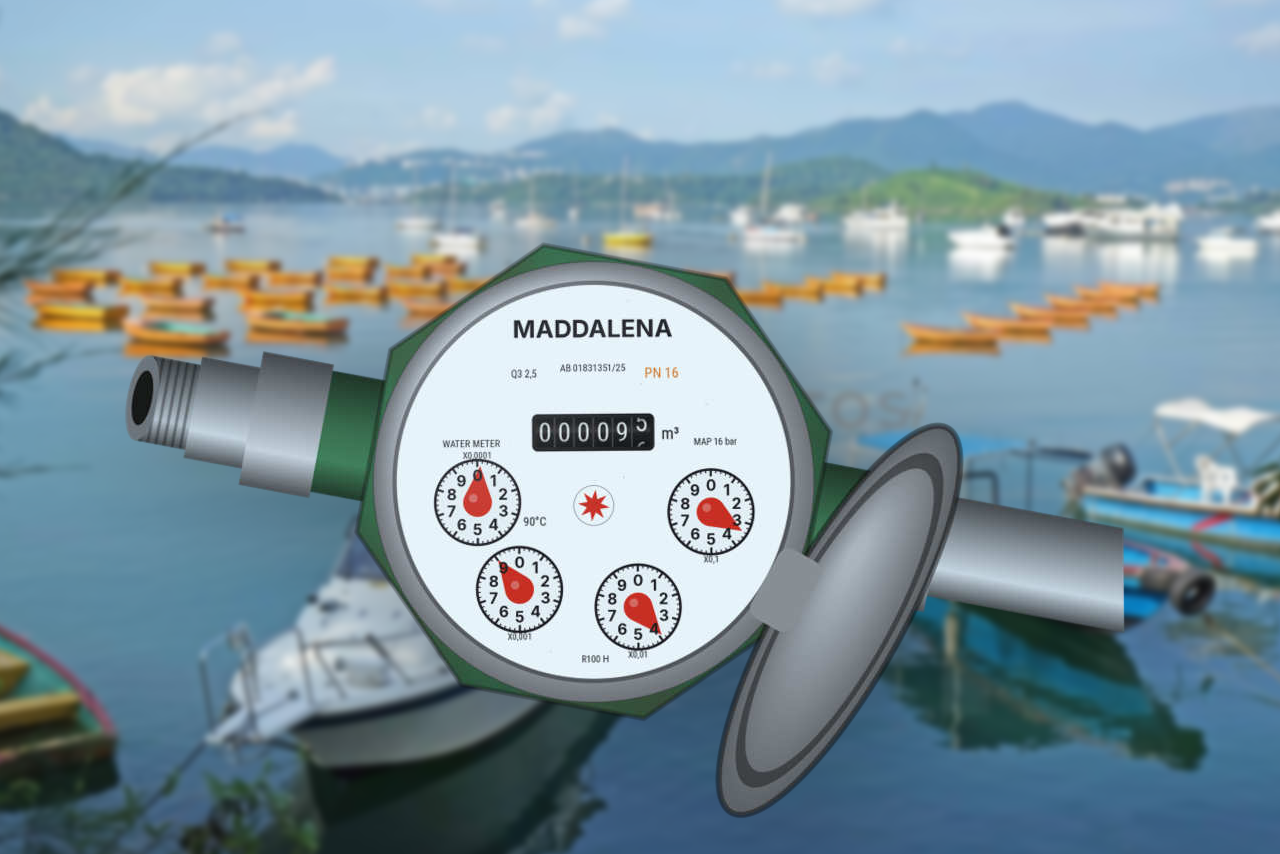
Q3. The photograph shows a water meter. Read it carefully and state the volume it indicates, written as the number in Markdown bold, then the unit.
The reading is **95.3390** m³
